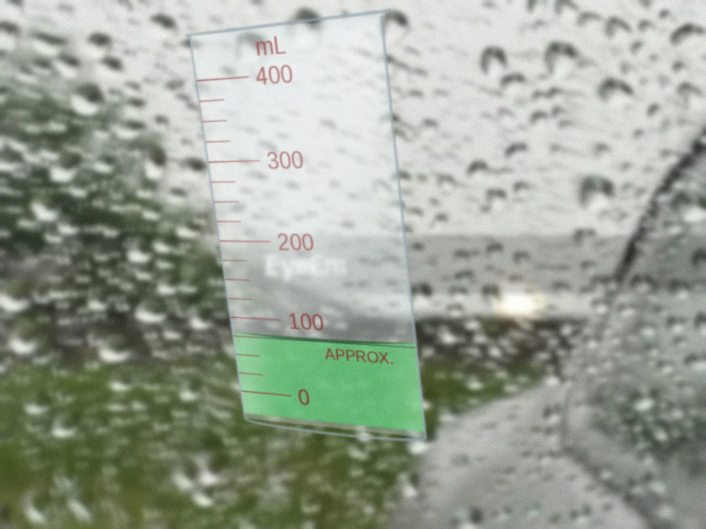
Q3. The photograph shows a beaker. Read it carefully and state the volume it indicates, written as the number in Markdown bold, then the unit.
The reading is **75** mL
